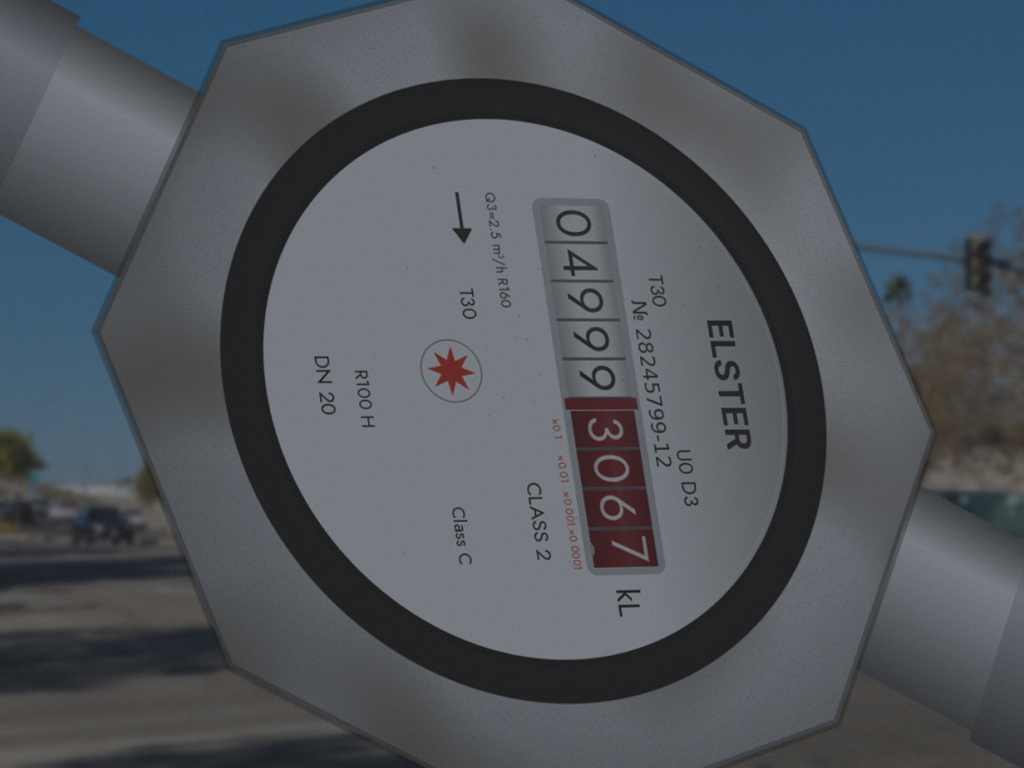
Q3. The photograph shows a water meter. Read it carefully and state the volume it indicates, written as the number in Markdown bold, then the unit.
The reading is **4999.3067** kL
